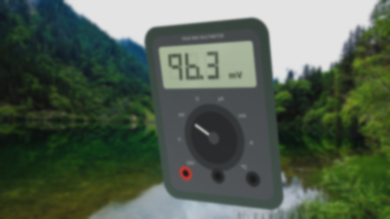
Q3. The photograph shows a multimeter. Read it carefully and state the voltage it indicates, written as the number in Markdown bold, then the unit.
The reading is **96.3** mV
